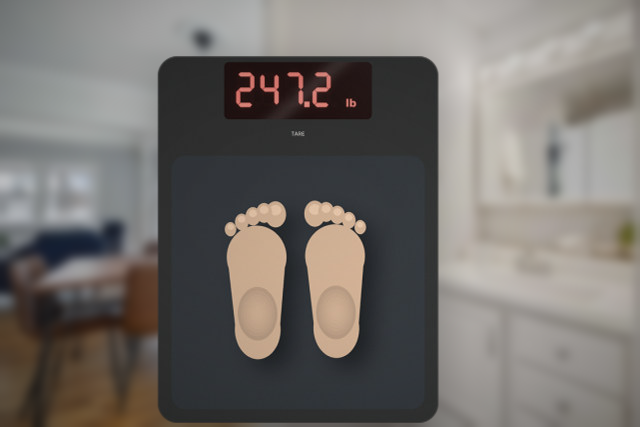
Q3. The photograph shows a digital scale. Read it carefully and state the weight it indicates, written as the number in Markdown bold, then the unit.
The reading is **247.2** lb
